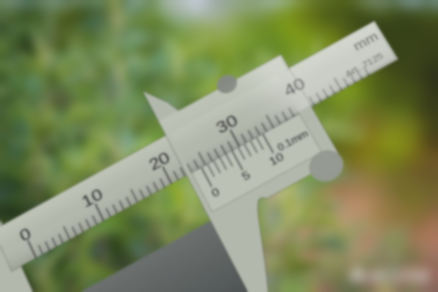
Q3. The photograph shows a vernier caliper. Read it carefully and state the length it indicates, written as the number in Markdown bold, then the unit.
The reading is **24.4** mm
